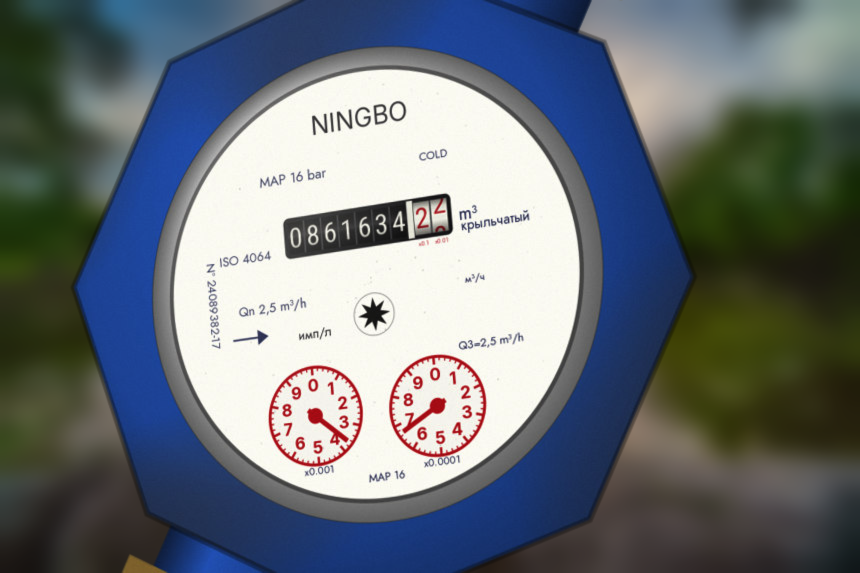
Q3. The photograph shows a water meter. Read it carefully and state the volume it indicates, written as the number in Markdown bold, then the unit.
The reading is **861634.2236** m³
